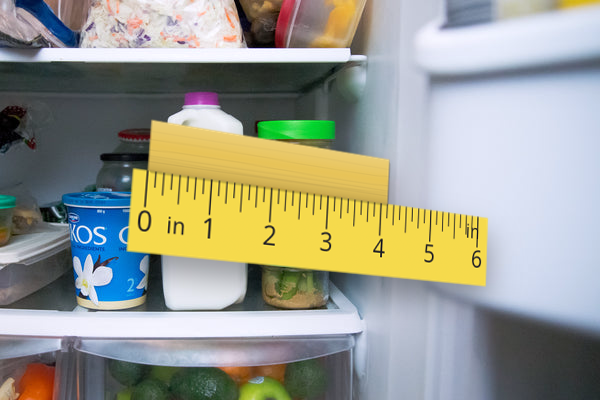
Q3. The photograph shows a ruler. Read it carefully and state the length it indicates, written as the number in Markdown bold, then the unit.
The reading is **4.125** in
